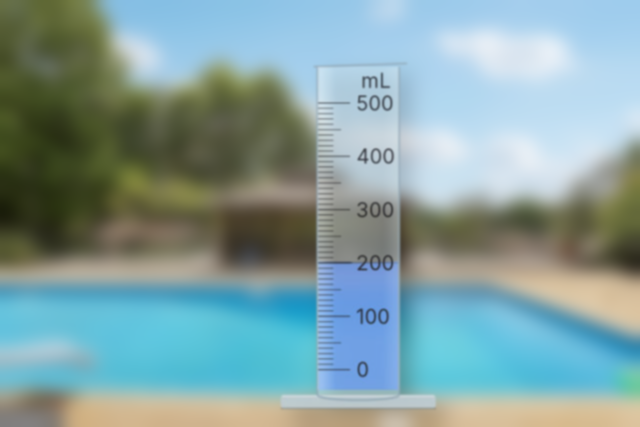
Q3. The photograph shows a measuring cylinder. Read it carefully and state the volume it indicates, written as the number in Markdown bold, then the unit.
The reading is **200** mL
